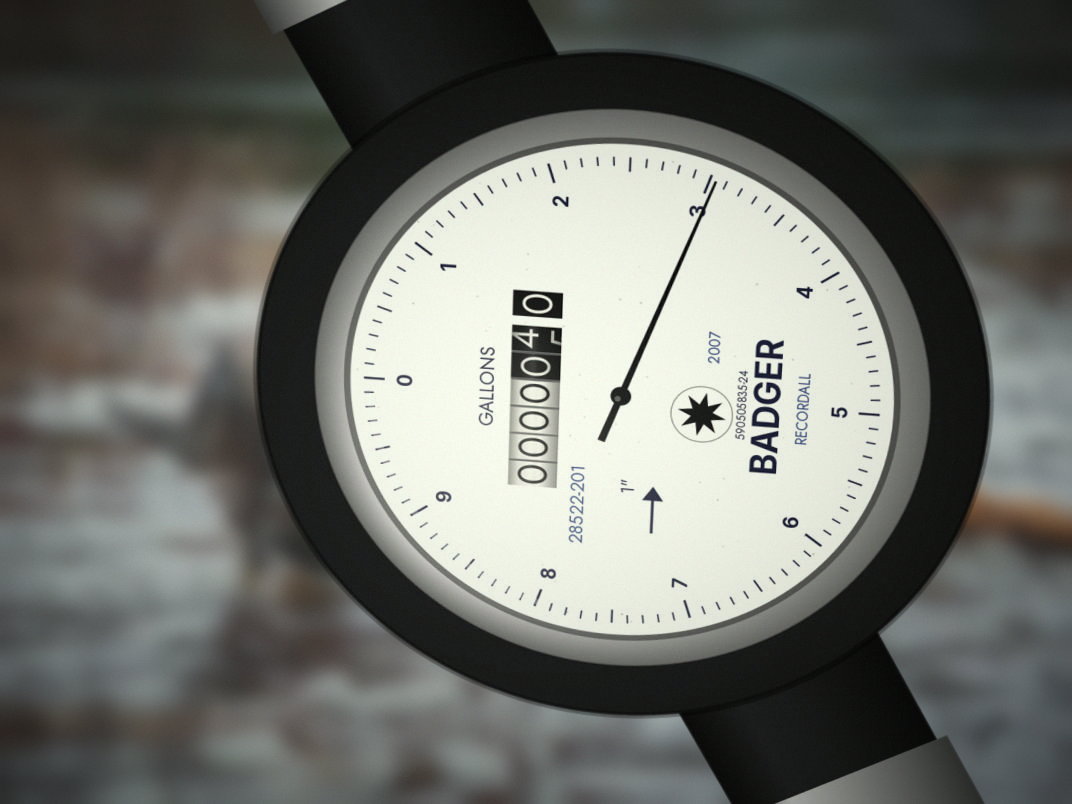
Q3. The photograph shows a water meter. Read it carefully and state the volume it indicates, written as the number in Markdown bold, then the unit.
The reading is **43.0** gal
